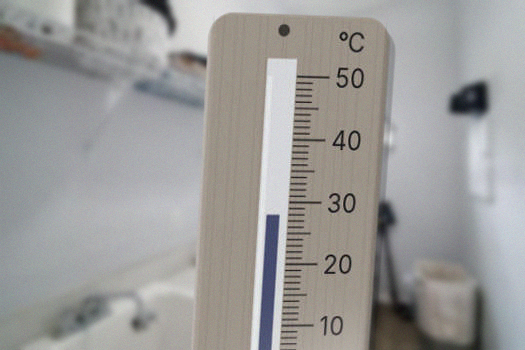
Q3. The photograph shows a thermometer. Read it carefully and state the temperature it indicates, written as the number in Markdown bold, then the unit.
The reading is **28** °C
